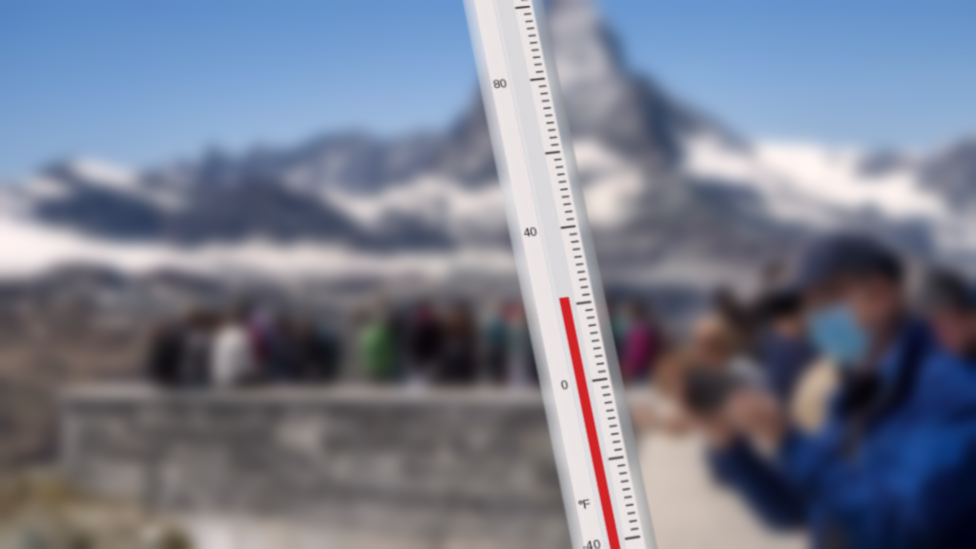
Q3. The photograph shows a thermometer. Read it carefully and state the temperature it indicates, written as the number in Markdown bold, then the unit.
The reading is **22** °F
